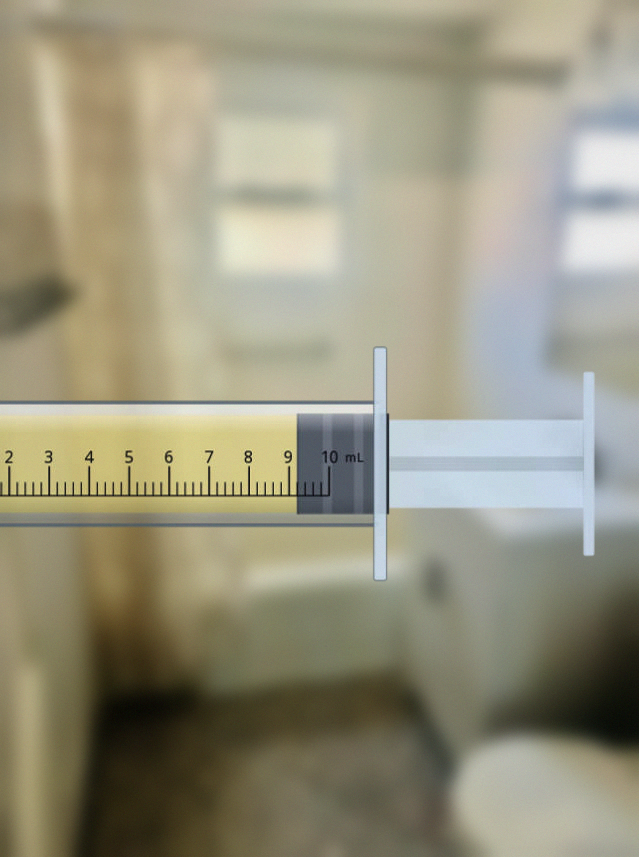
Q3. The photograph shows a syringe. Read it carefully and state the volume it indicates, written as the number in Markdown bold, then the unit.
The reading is **9.2** mL
